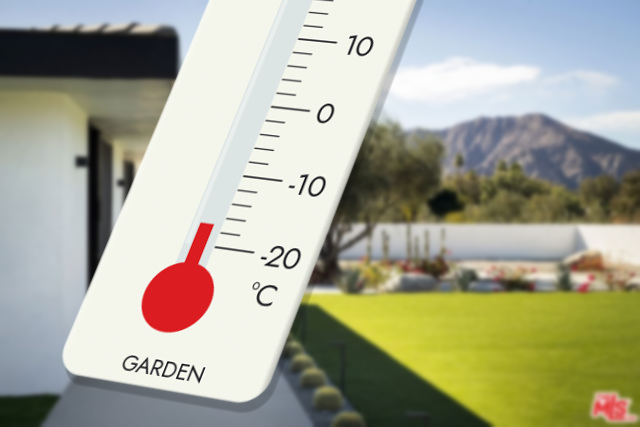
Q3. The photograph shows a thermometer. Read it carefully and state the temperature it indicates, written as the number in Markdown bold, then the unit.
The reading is **-17** °C
